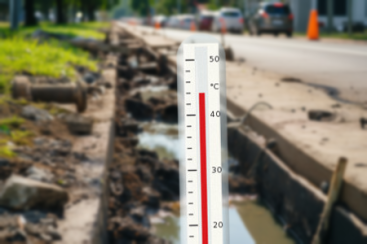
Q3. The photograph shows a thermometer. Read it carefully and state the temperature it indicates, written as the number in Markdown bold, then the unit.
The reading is **44** °C
